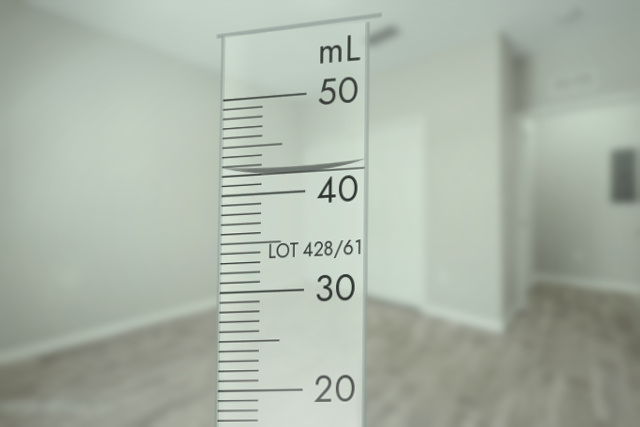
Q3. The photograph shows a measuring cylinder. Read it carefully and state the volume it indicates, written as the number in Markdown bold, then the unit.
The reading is **42** mL
